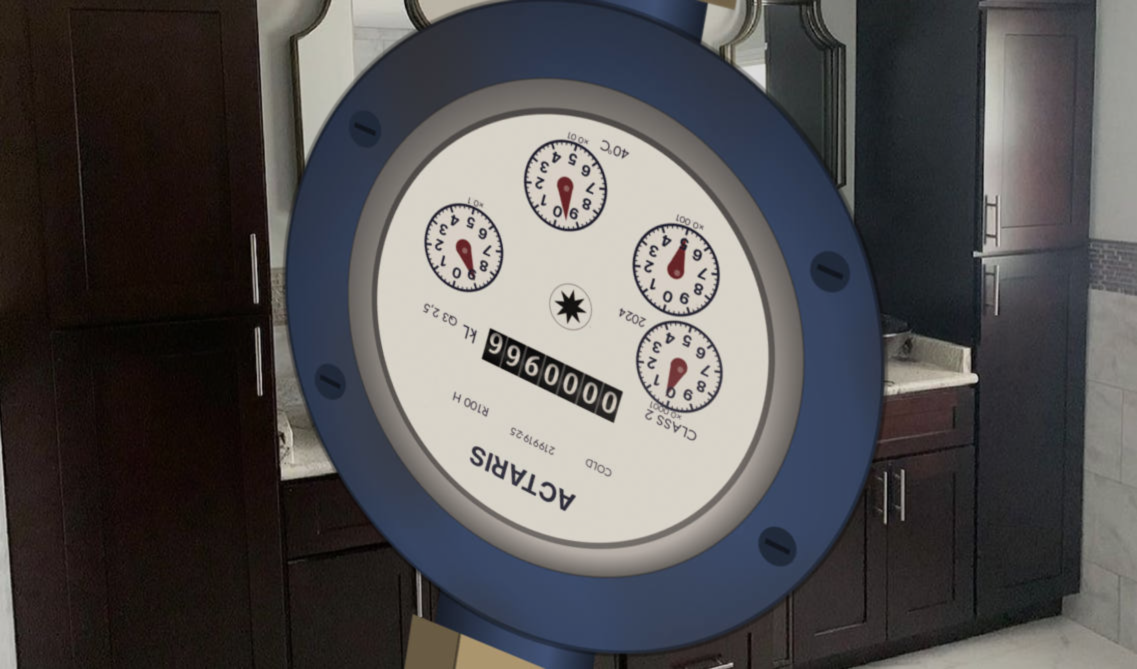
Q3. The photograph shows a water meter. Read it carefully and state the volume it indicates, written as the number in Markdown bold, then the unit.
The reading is **965.8950** kL
